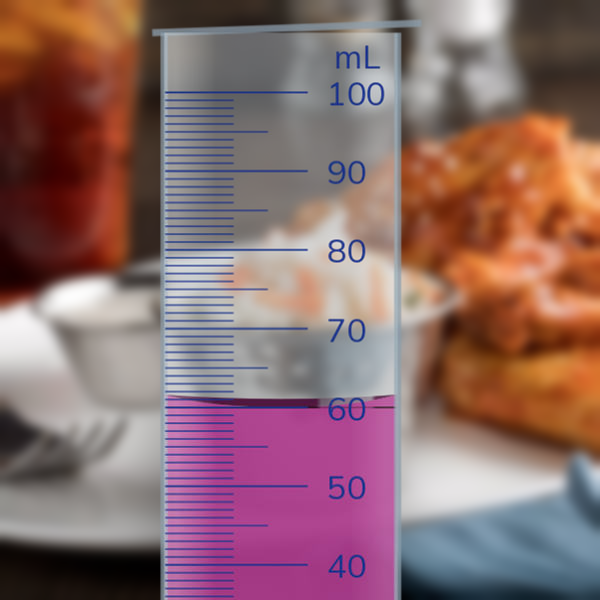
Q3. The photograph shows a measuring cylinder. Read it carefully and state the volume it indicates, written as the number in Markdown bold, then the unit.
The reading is **60** mL
